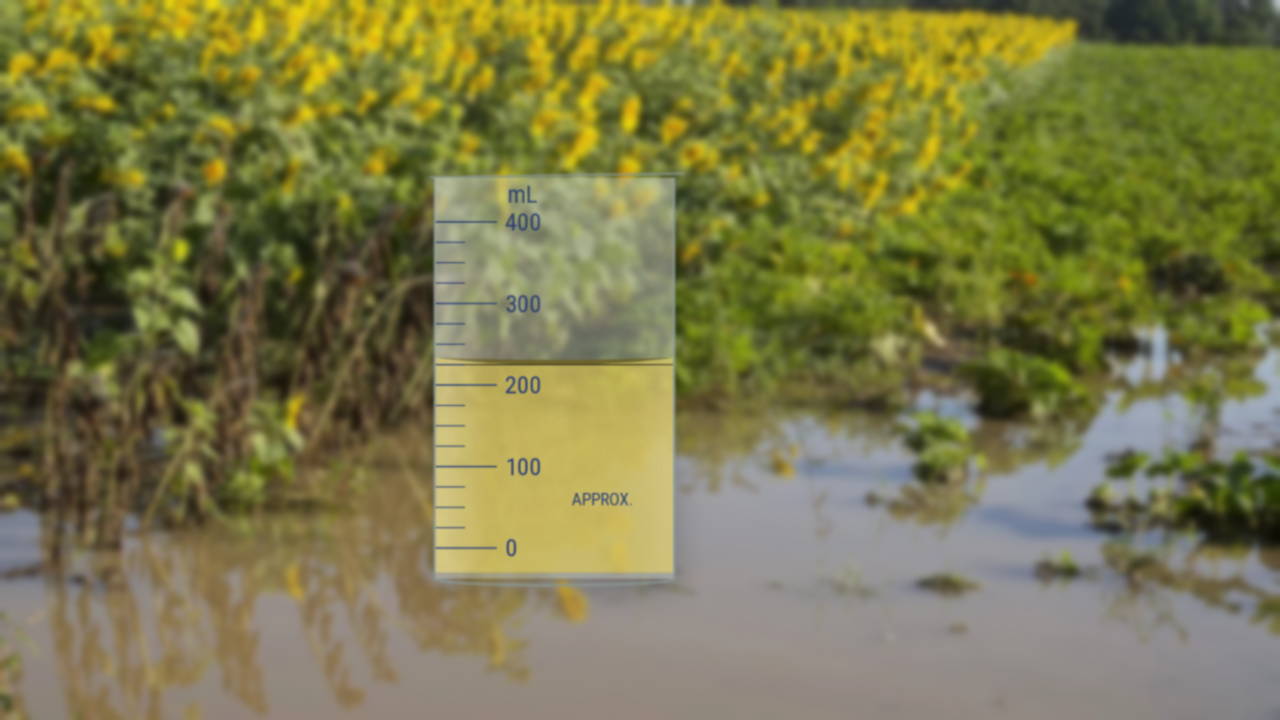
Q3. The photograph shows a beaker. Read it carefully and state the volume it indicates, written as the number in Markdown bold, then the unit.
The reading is **225** mL
